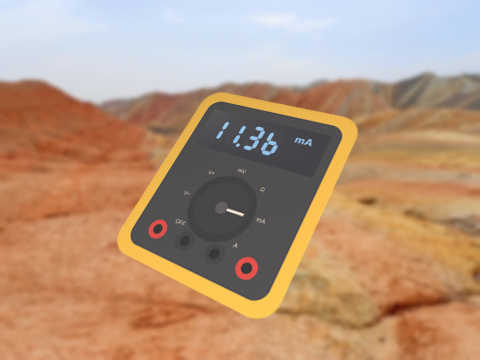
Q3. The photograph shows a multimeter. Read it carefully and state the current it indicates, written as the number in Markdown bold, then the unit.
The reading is **11.36** mA
